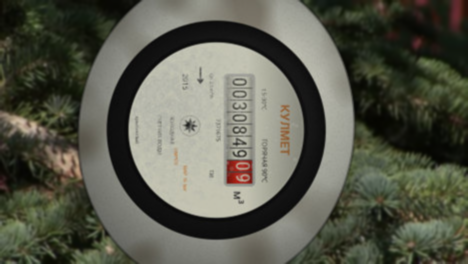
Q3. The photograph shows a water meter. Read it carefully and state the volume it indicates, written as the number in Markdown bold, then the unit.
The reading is **30849.09** m³
